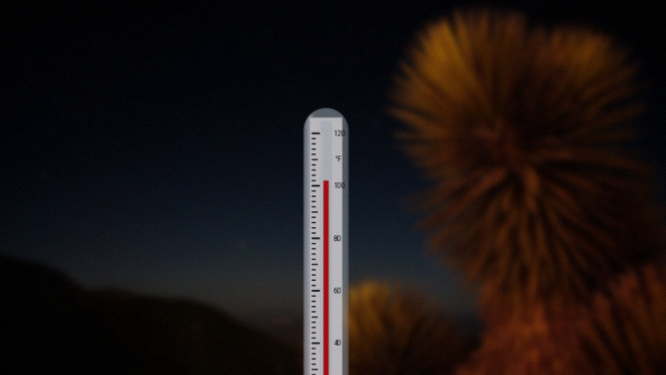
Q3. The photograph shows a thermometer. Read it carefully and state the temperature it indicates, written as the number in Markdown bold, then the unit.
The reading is **102** °F
